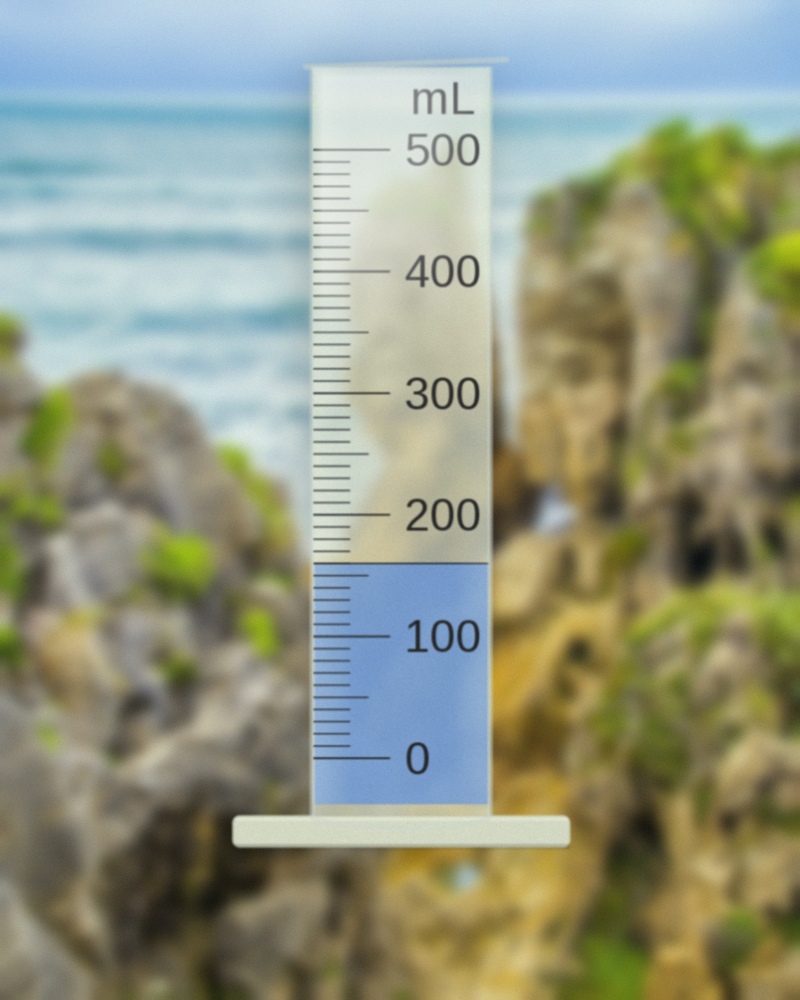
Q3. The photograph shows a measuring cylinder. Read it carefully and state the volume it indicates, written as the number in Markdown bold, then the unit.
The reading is **160** mL
